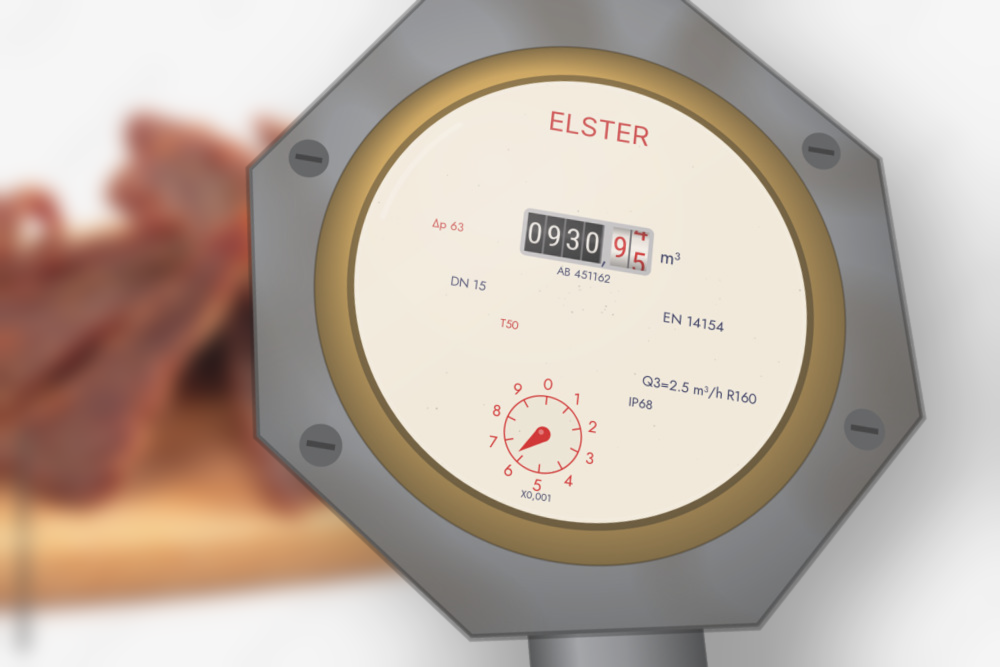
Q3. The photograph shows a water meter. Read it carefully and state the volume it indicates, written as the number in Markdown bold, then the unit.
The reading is **930.946** m³
